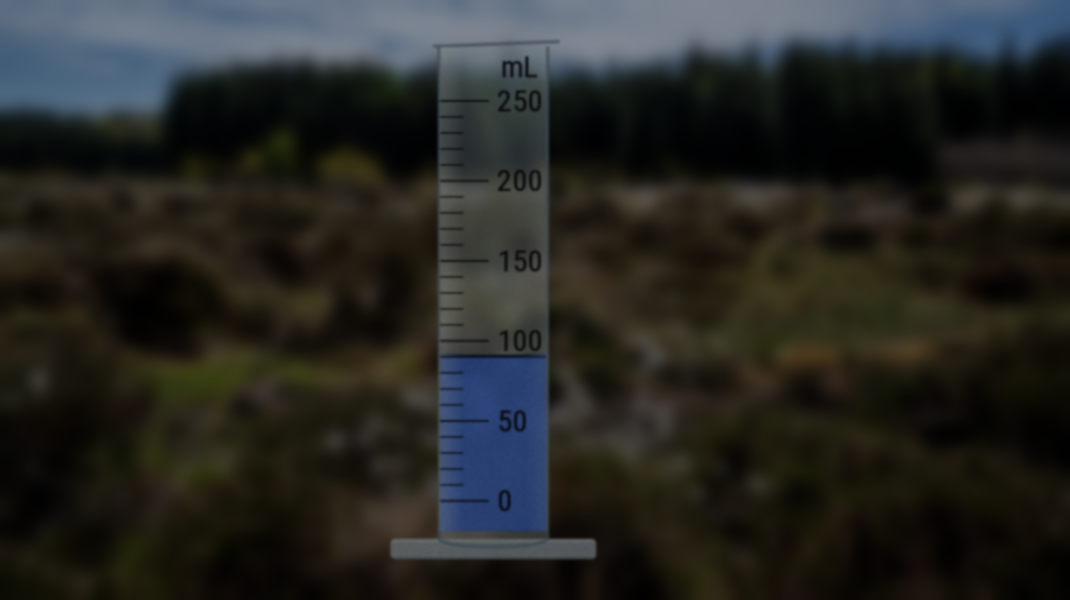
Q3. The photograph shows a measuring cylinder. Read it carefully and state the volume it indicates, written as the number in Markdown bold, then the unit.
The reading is **90** mL
